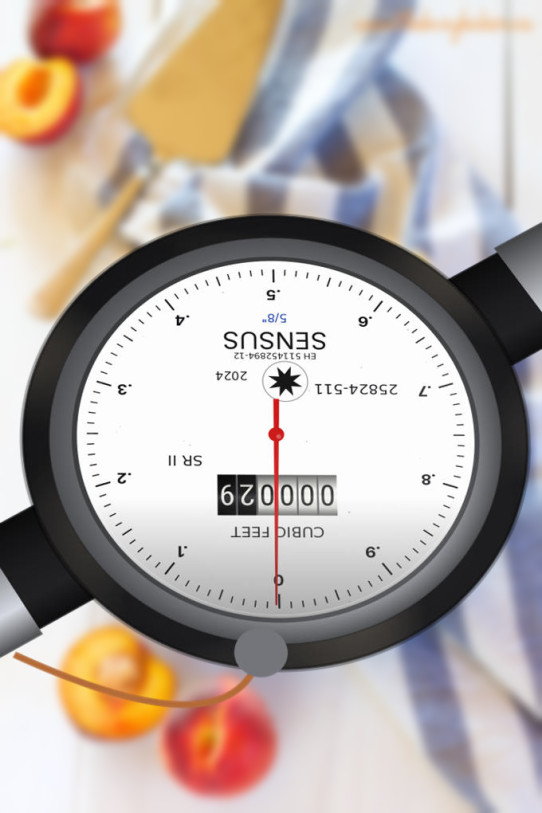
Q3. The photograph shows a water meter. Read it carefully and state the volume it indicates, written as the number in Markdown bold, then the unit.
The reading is **29.00** ft³
